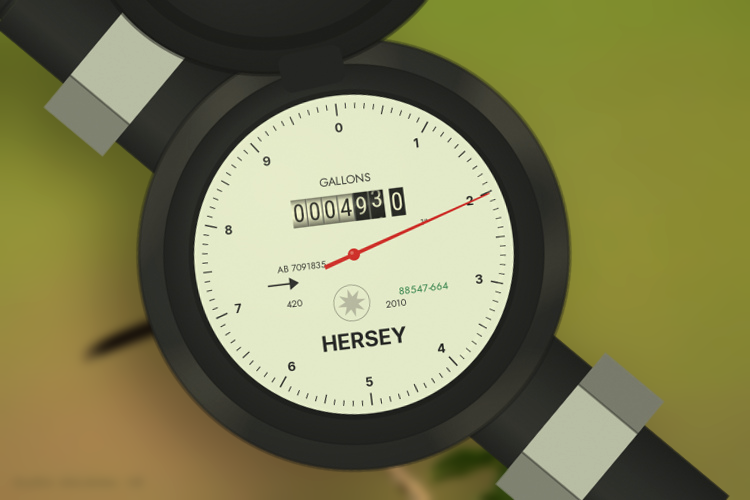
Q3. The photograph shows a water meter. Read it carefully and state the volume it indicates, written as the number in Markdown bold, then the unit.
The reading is **4932.0** gal
